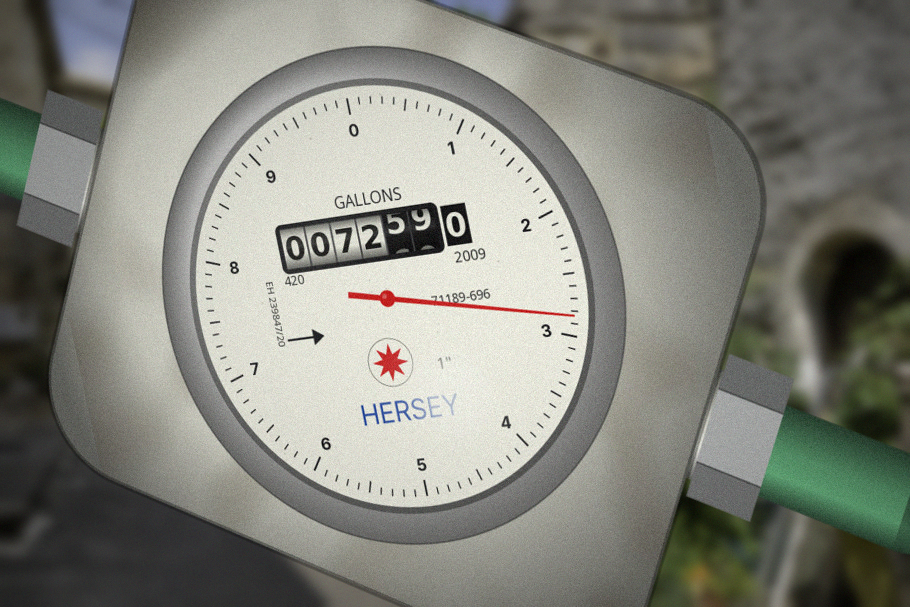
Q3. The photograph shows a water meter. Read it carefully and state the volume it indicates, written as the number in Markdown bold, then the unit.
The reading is **72592.8** gal
